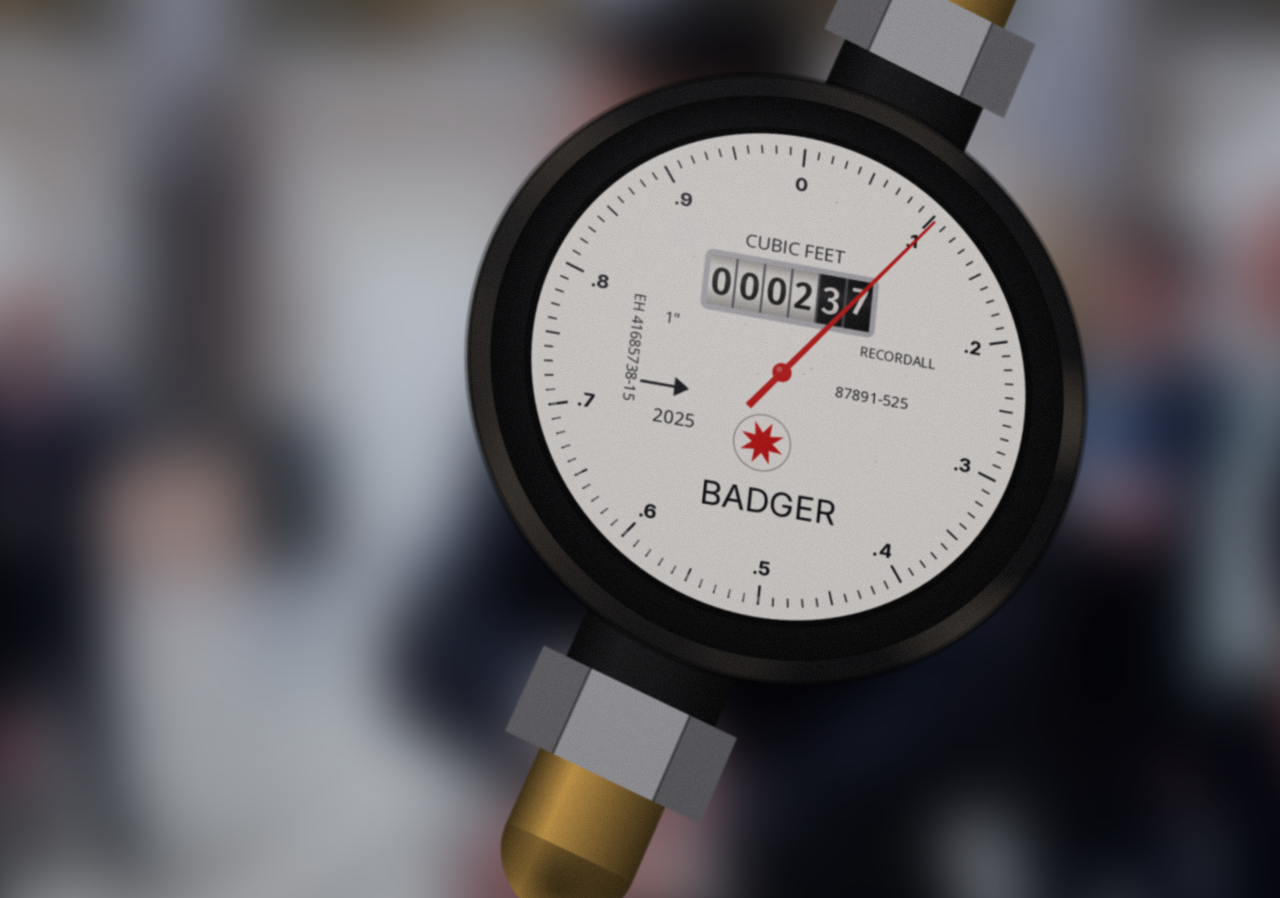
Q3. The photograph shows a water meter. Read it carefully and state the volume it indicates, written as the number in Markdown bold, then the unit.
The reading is **237.10** ft³
